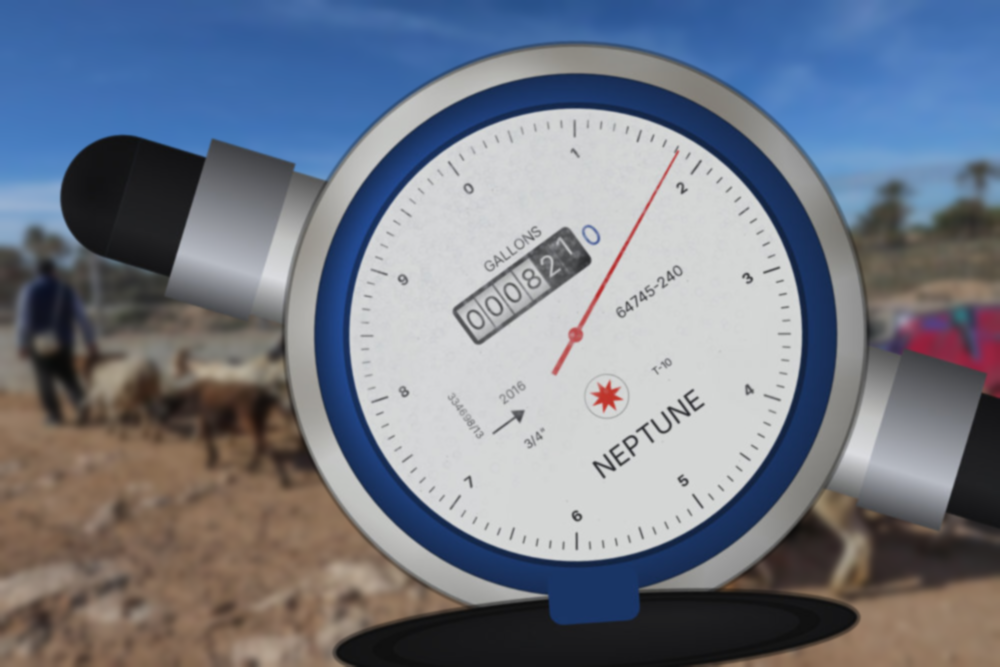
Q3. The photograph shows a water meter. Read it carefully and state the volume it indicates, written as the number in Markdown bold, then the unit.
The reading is **8211.8** gal
